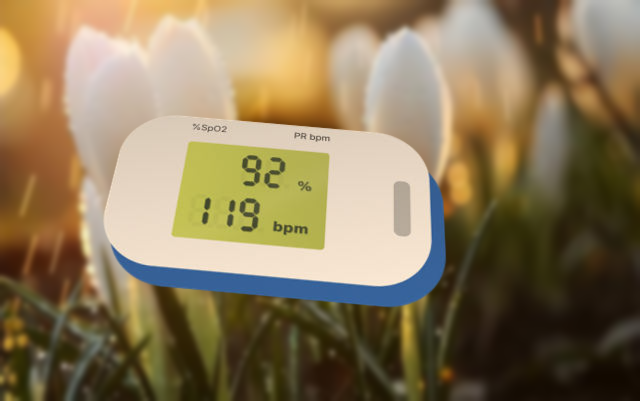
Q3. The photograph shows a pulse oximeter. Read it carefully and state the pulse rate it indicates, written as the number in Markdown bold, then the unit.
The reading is **119** bpm
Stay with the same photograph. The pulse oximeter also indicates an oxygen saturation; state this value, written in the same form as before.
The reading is **92** %
